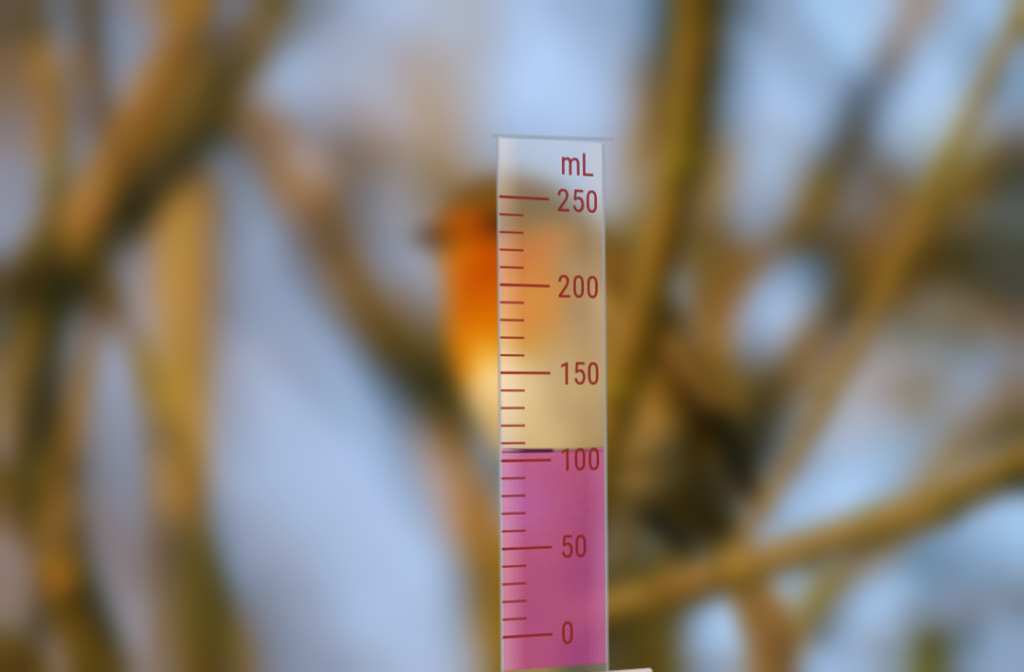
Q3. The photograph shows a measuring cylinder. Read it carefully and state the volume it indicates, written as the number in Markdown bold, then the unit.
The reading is **105** mL
